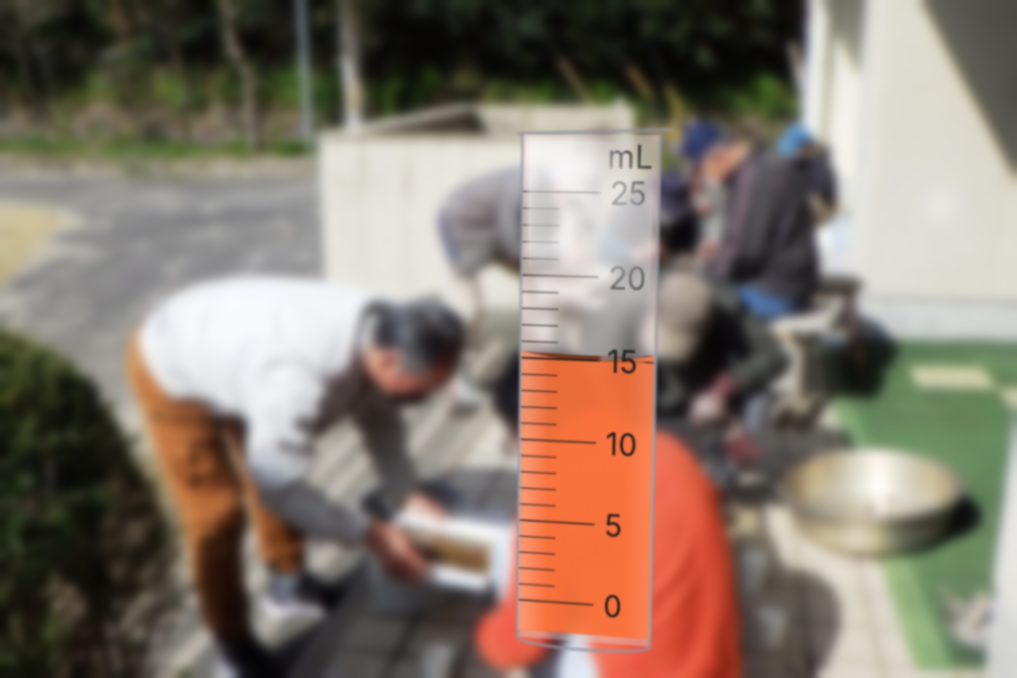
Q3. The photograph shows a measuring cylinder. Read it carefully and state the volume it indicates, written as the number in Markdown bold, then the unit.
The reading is **15** mL
